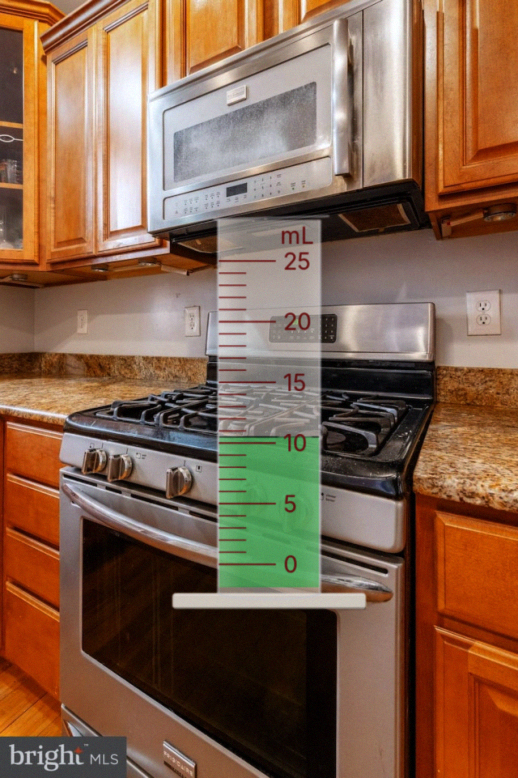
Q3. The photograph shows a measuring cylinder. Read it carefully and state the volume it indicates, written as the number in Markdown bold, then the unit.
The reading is **10.5** mL
